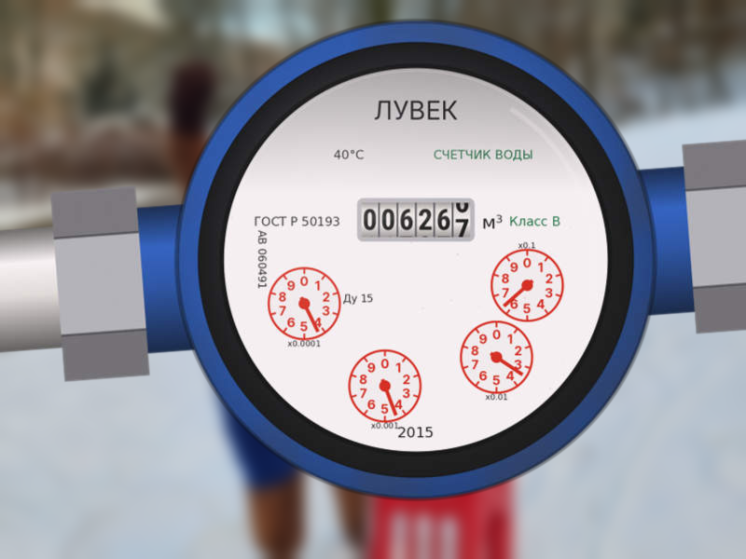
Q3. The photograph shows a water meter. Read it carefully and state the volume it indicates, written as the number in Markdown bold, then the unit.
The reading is **6266.6344** m³
